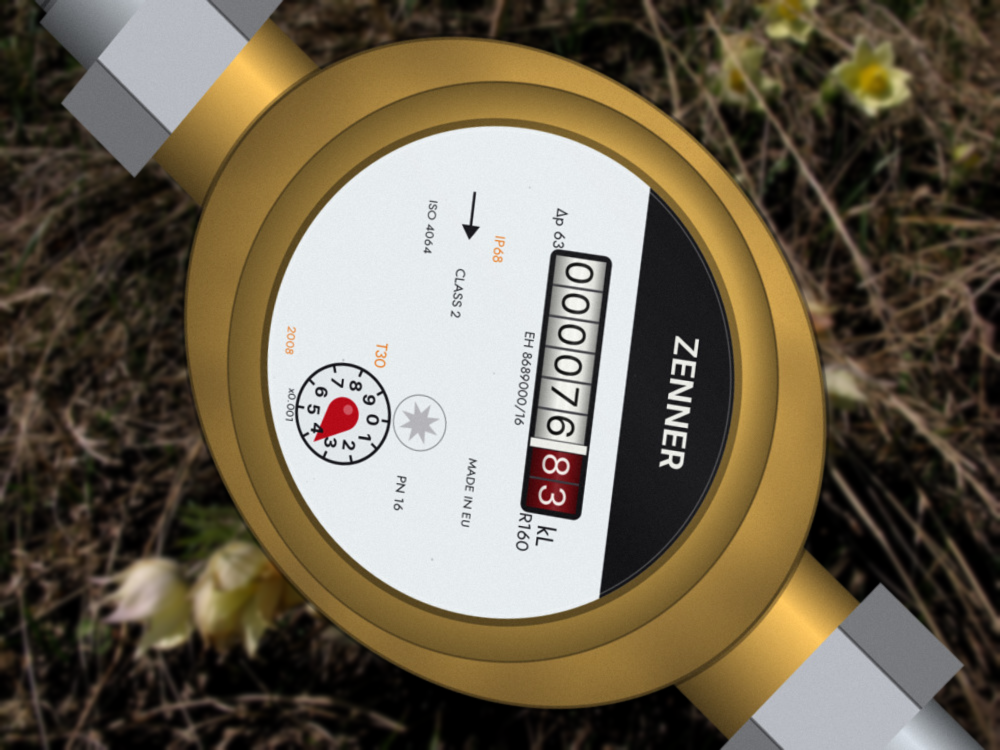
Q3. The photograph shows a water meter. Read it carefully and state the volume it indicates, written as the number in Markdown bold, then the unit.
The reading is **76.833** kL
